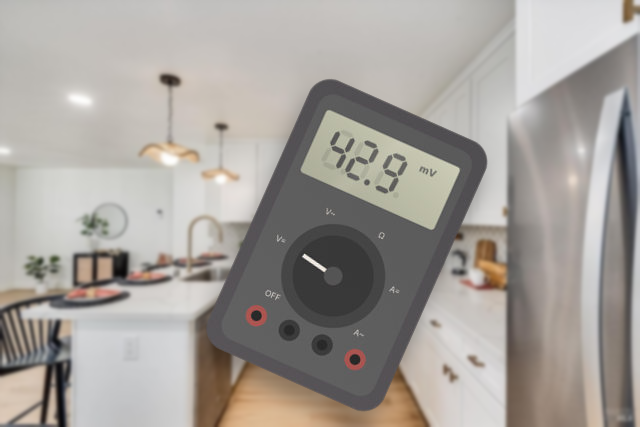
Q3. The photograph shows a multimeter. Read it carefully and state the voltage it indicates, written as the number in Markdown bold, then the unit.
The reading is **42.9** mV
